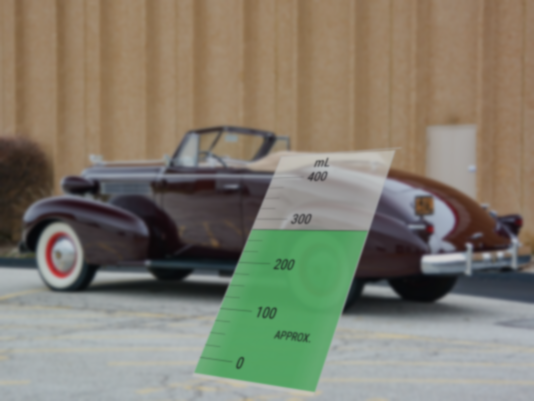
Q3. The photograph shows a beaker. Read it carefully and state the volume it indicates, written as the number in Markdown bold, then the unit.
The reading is **275** mL
